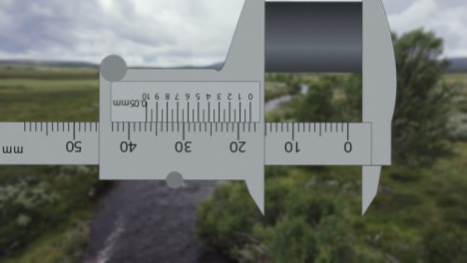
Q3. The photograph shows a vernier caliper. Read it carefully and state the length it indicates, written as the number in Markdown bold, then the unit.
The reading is **17.8** mm
